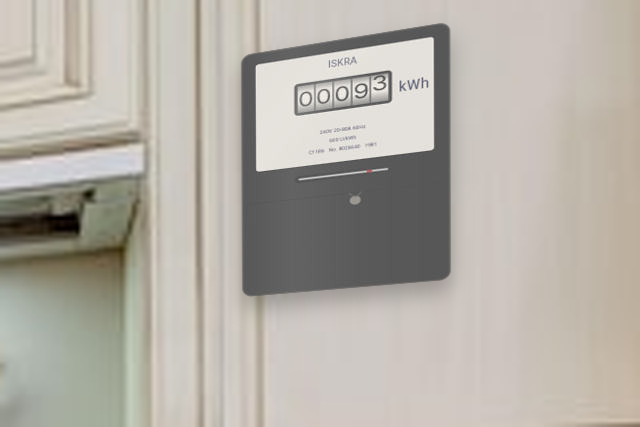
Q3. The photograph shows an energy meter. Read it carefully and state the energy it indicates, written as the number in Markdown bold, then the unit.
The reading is **93** kWh
